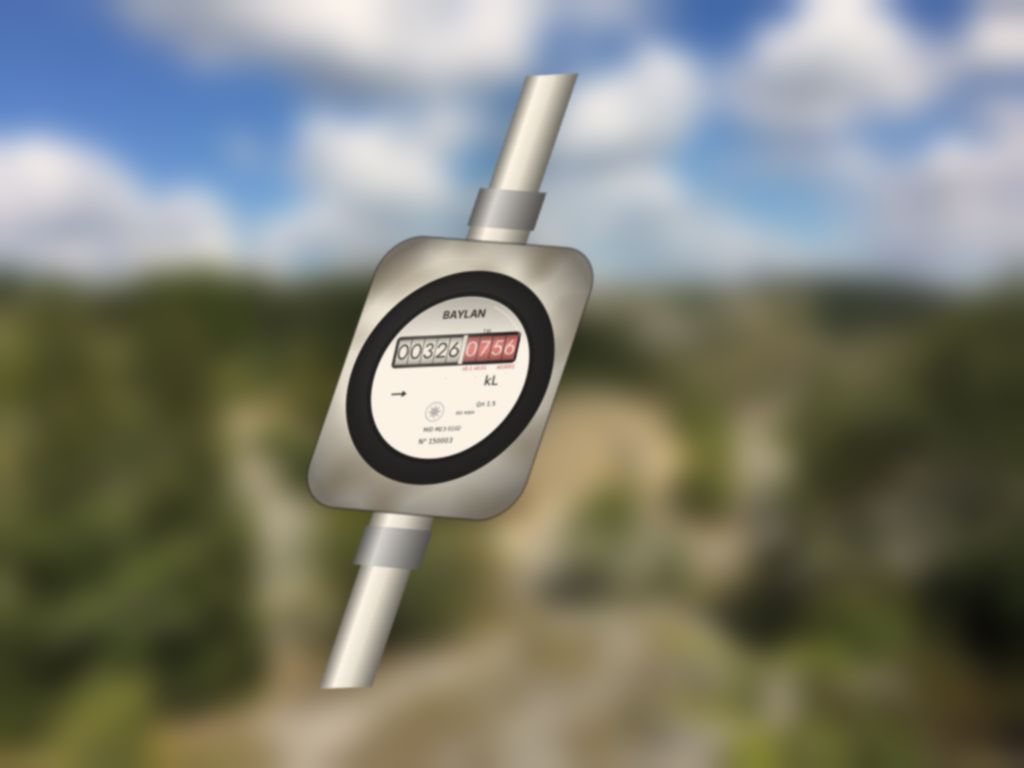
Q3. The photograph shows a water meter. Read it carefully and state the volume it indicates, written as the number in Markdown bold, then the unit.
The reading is **326.0756** kL
